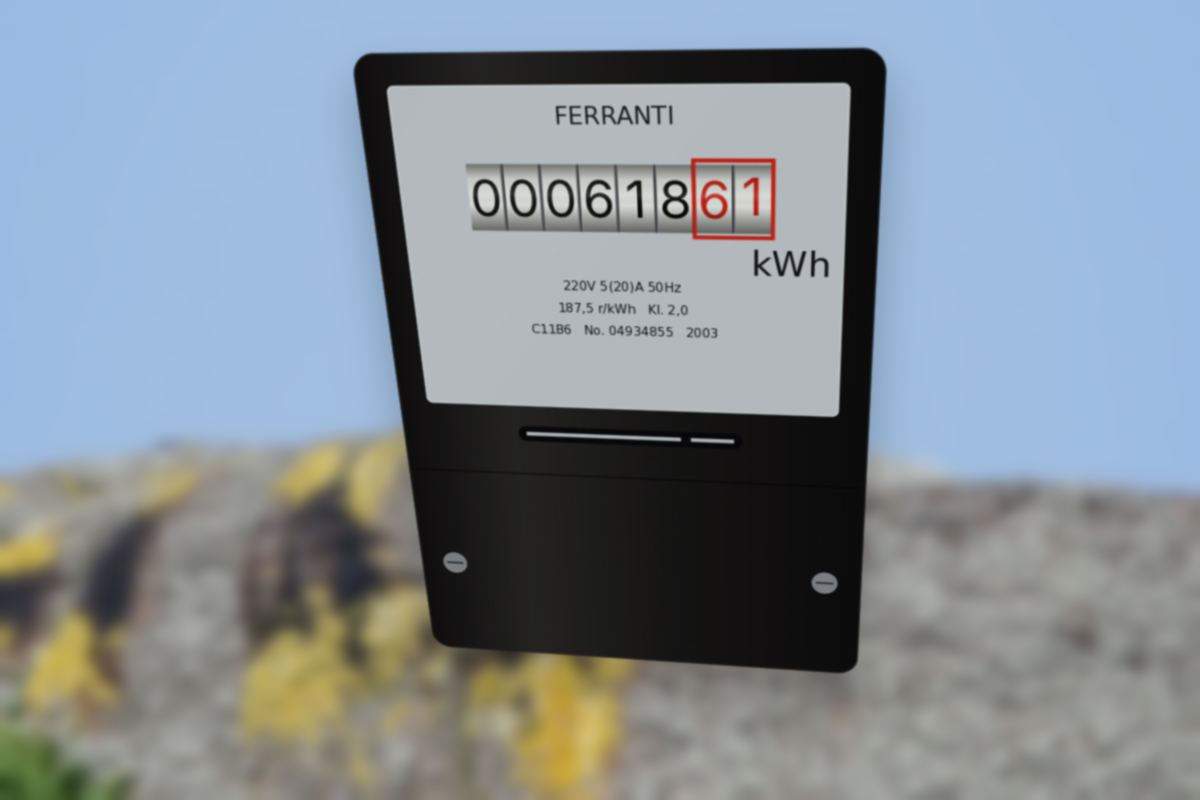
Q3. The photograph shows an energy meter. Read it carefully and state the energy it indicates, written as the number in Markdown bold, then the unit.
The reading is **618.61** kWh
